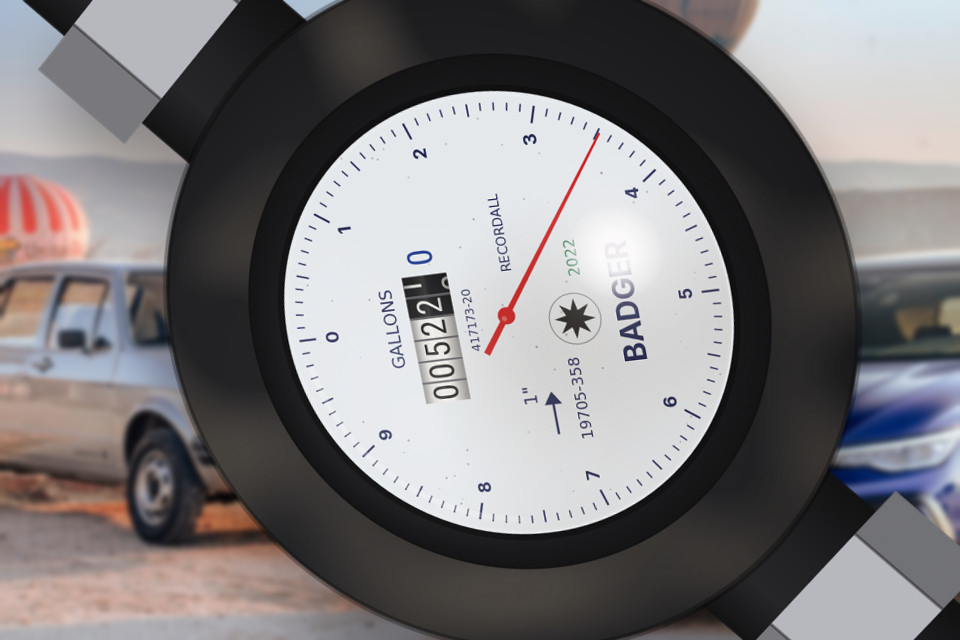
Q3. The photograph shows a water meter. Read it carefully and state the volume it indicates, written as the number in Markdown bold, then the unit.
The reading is **52213.5** gal
